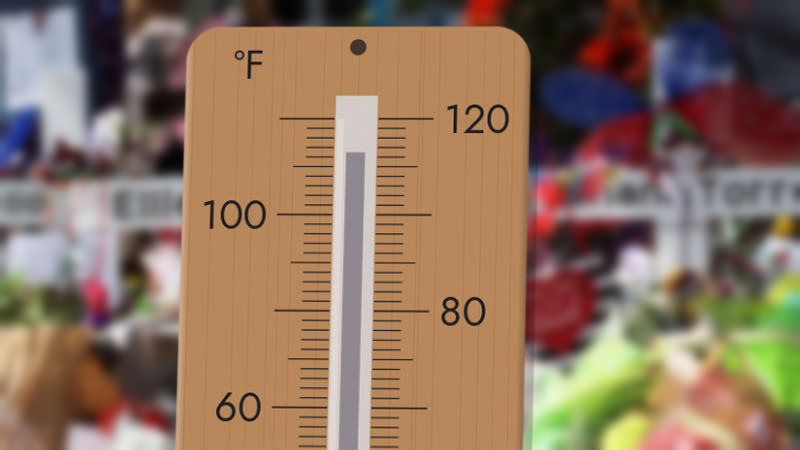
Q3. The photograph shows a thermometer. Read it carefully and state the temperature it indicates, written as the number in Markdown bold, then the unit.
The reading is **113** °F
